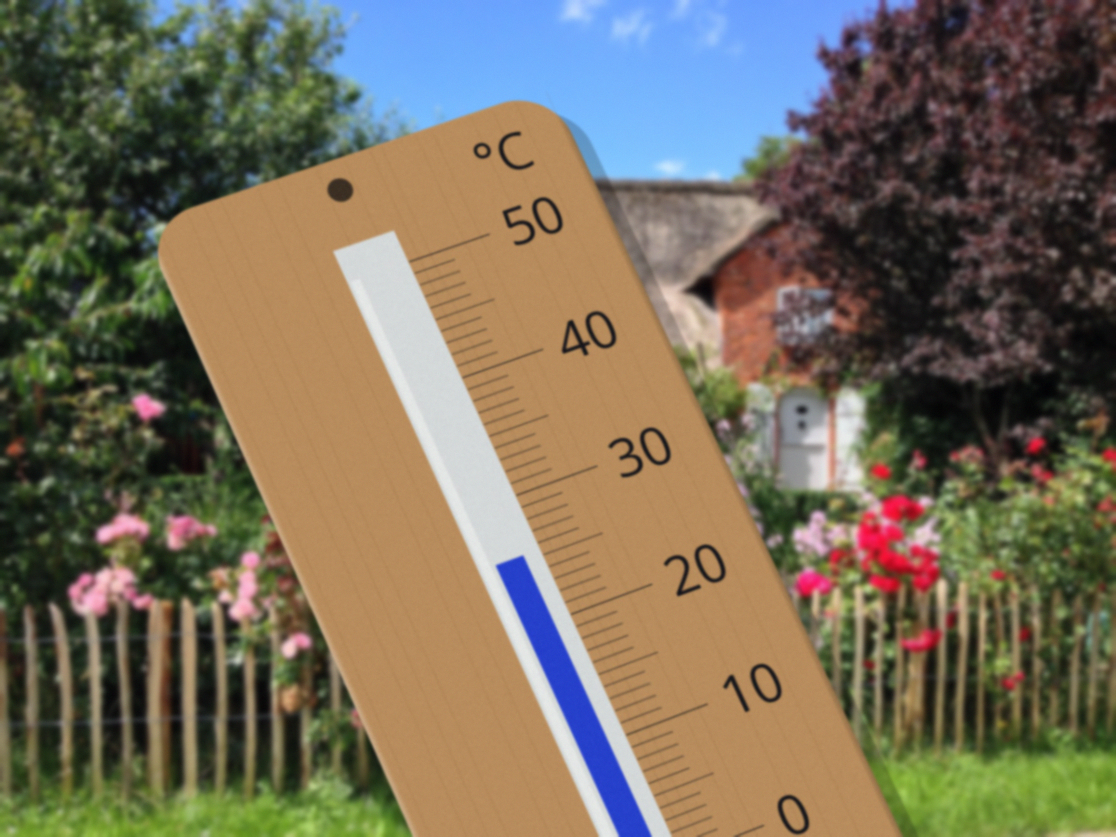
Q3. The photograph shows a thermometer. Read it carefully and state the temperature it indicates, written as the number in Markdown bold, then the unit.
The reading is **25.5** °C
